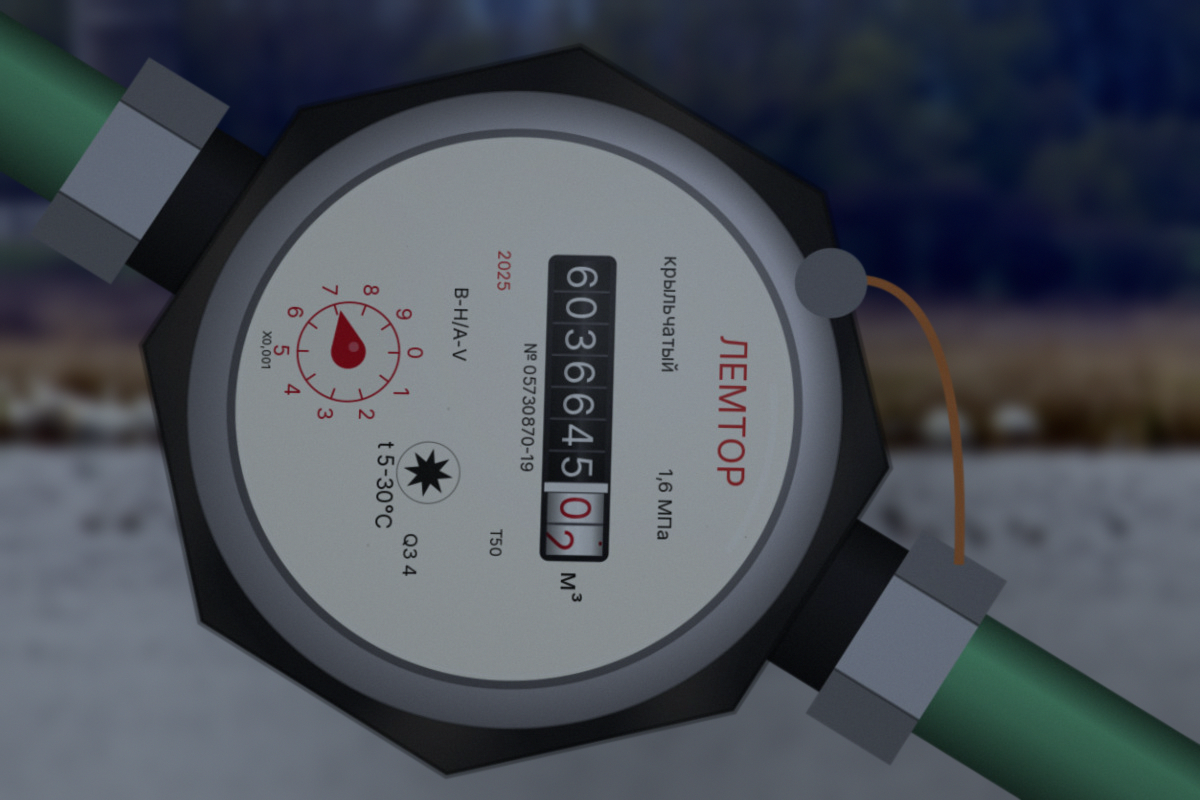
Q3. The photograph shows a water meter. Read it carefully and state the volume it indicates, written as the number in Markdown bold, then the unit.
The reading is **6036645.017** m³
